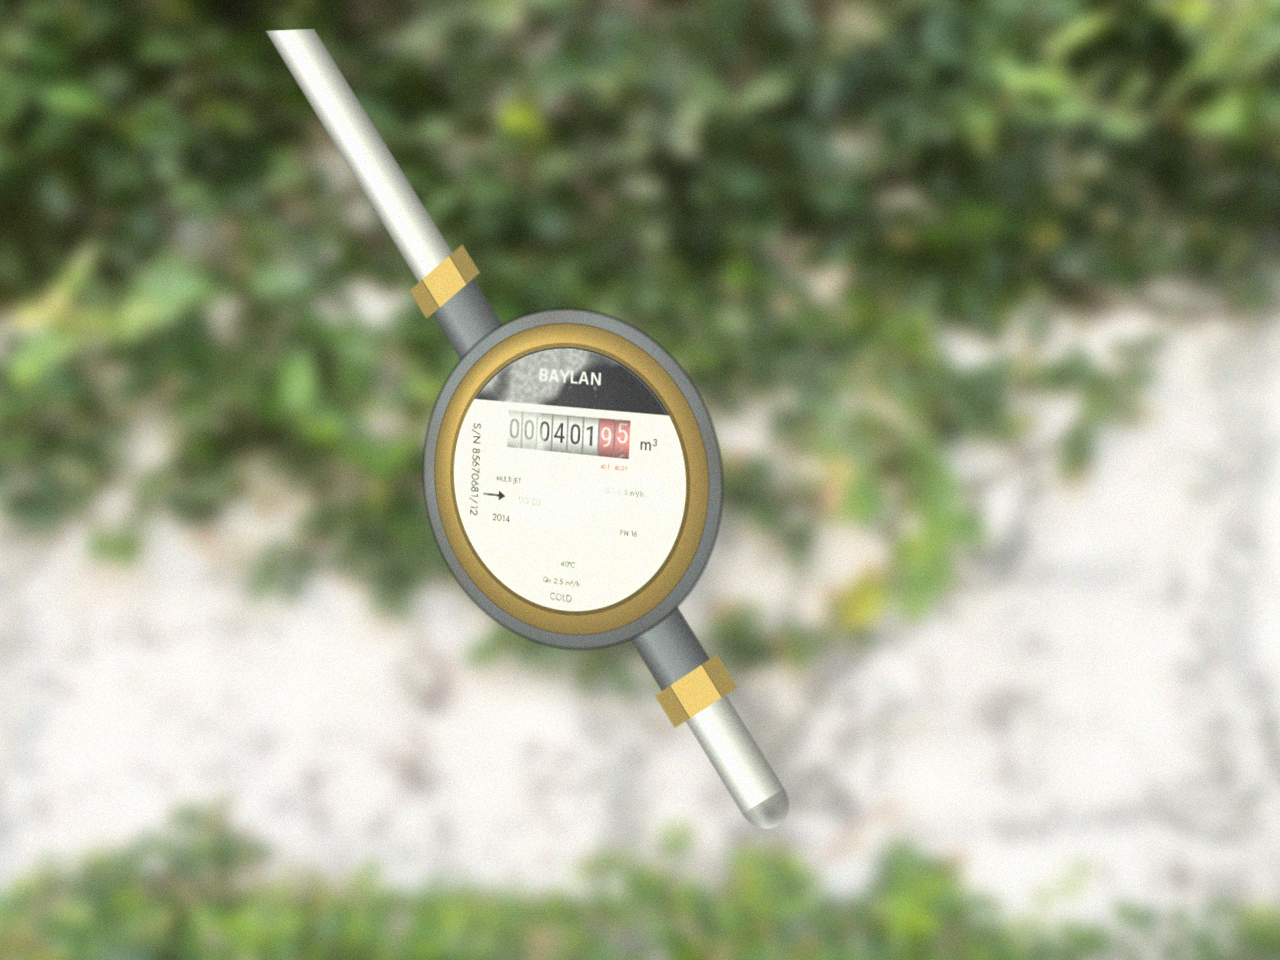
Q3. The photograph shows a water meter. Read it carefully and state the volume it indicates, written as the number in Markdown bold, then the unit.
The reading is **401.95** m³
